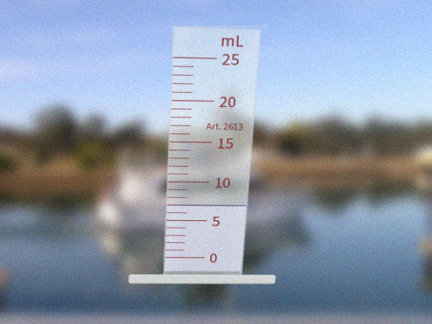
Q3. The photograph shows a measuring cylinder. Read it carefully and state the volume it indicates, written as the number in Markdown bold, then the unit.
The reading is **7** mL
